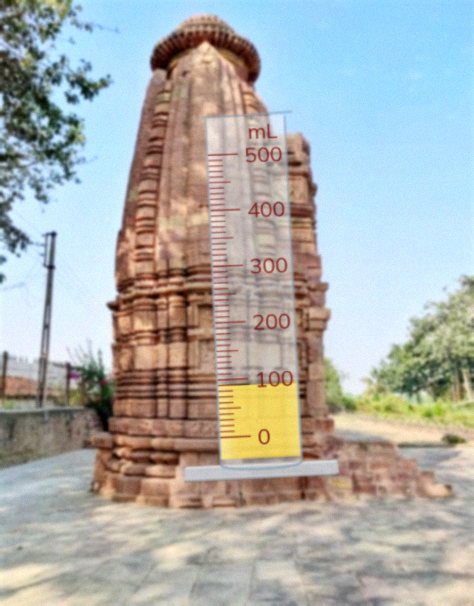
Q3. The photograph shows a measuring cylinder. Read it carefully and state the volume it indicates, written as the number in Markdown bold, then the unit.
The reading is **90** mL
